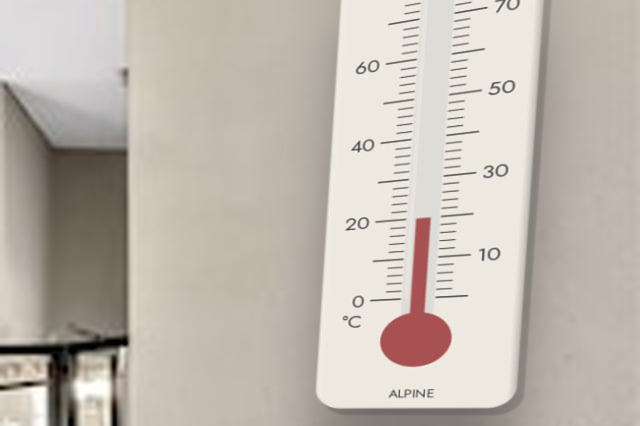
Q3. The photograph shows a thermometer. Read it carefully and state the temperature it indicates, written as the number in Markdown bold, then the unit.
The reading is **20** °C
